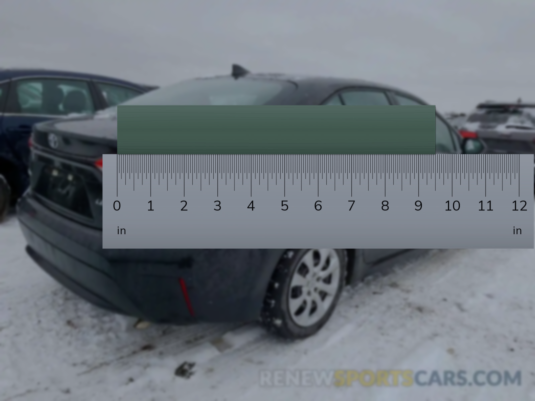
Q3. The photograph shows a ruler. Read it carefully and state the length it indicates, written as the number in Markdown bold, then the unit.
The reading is **9.5** in
